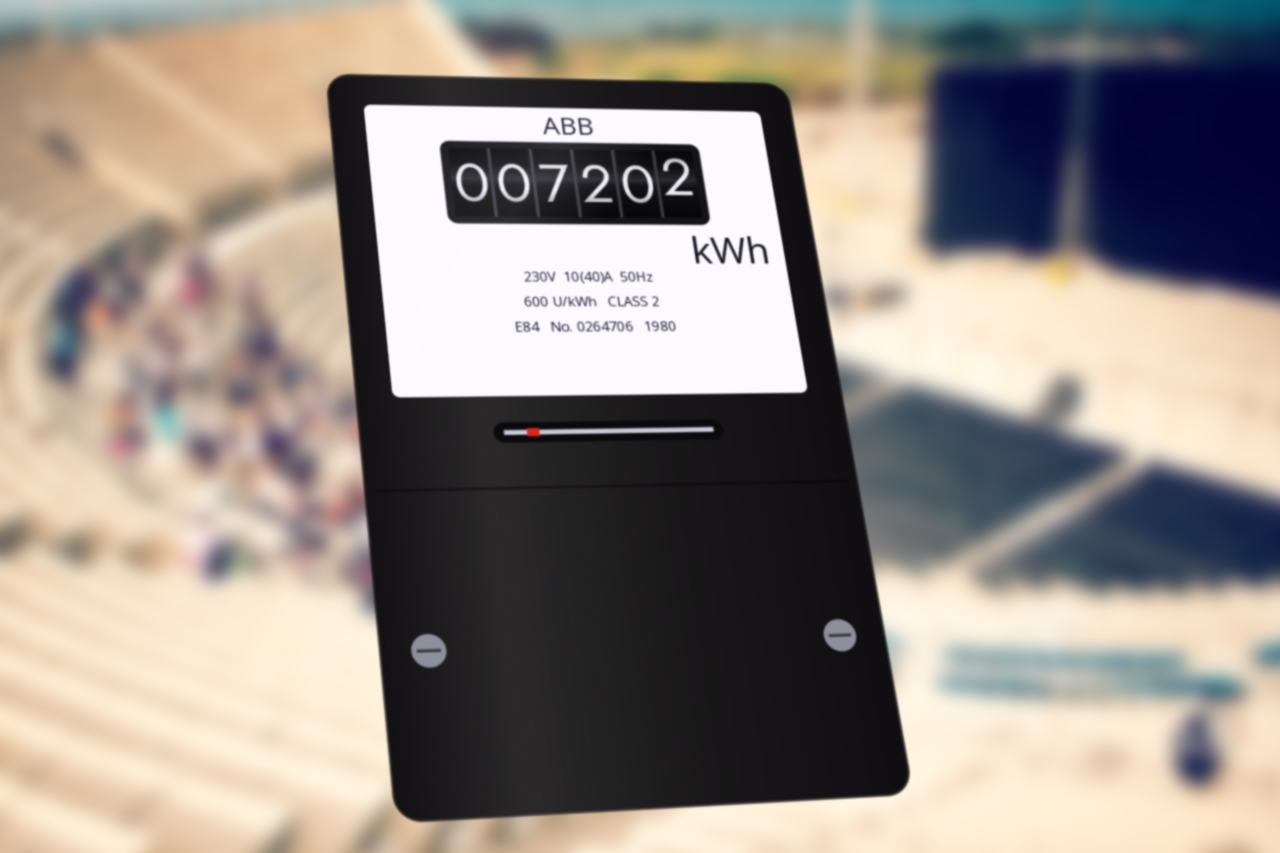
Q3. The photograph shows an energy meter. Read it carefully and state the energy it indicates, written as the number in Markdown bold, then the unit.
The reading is **7202** kWh
